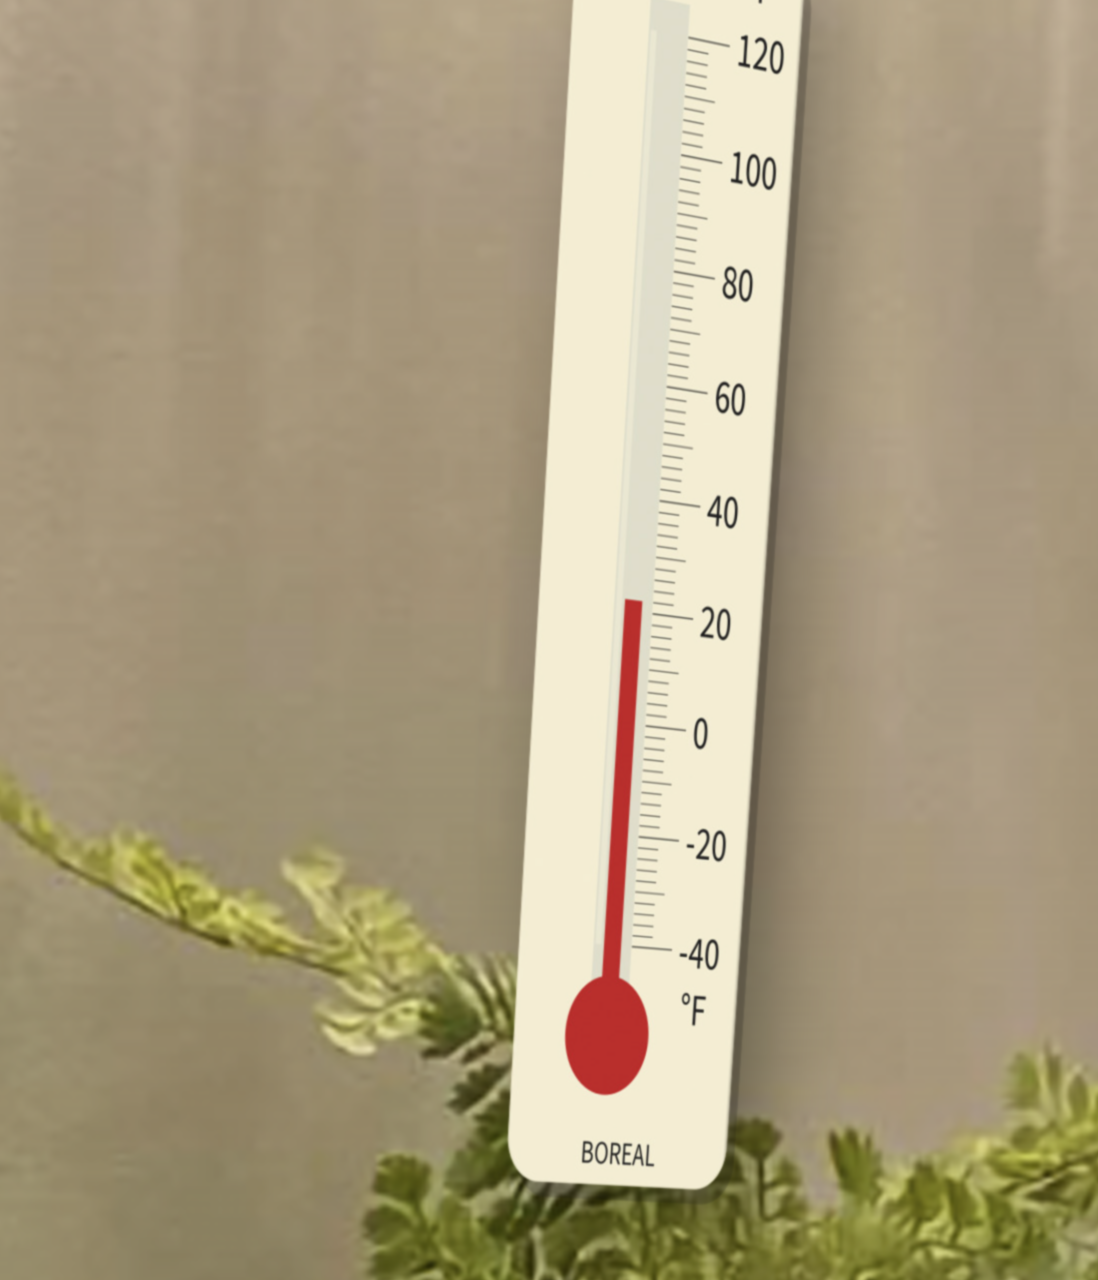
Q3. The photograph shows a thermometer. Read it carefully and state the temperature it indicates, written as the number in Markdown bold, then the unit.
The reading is **22** °F
